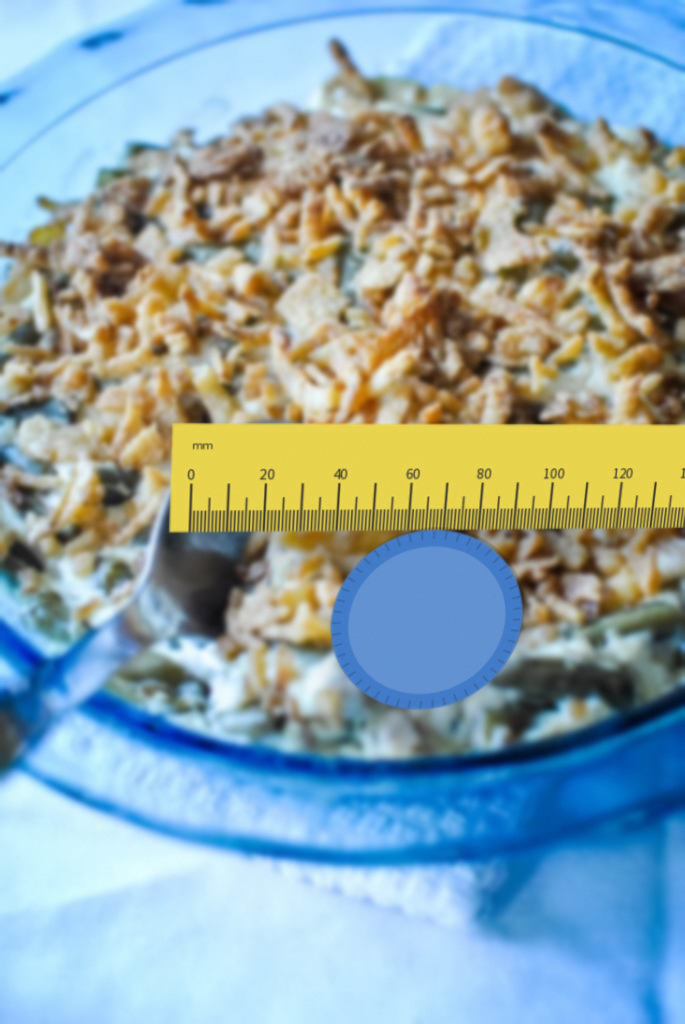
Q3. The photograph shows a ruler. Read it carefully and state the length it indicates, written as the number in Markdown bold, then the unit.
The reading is **55** mm
